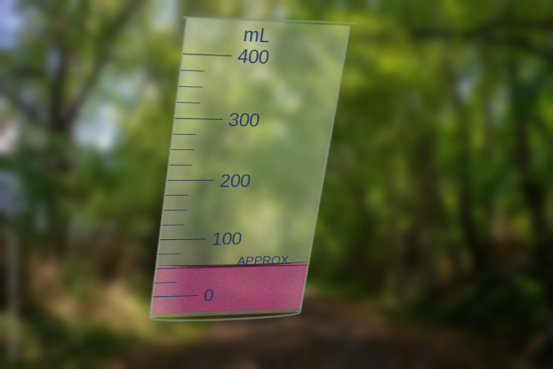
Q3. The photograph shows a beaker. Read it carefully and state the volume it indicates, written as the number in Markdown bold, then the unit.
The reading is **50** mL
